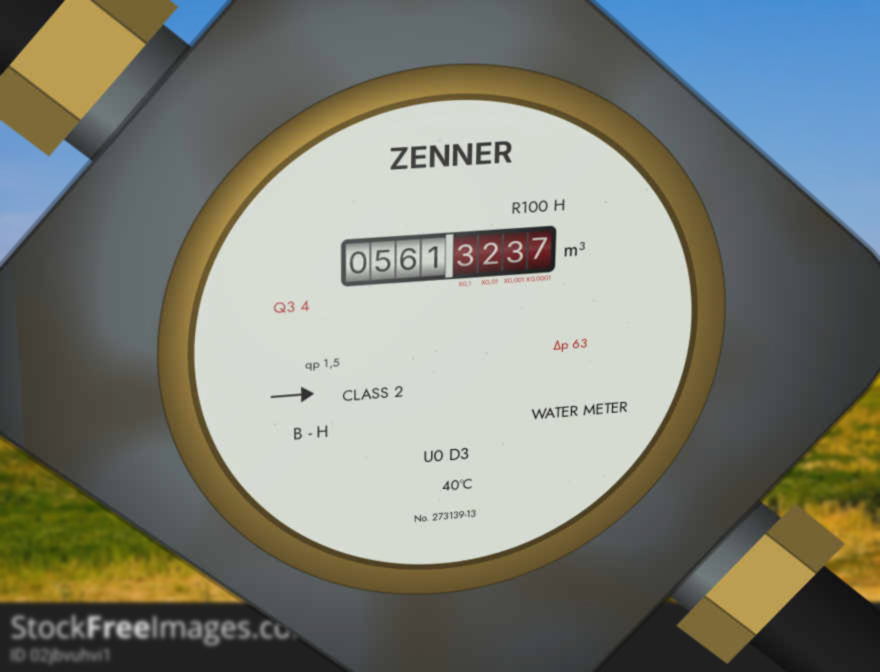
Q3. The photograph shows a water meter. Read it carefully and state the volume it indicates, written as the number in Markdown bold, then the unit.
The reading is **561.3237** m³
